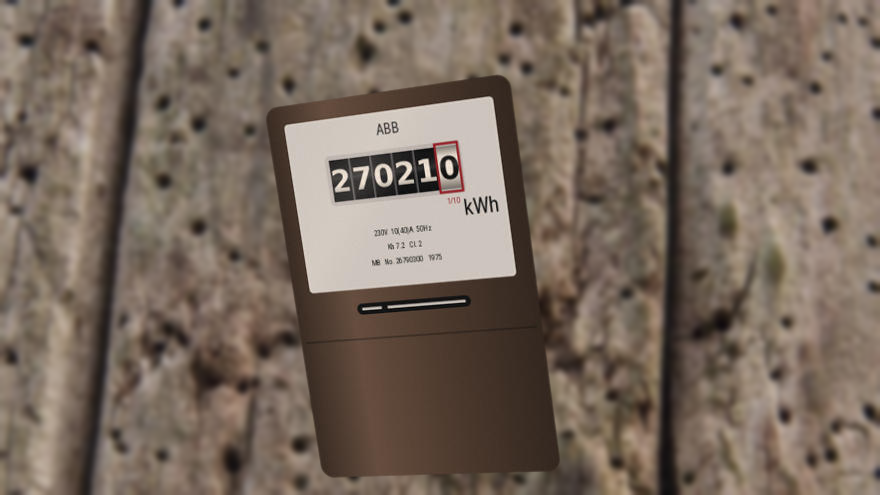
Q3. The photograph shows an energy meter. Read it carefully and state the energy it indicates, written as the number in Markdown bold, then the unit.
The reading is **27021.0** kWh
